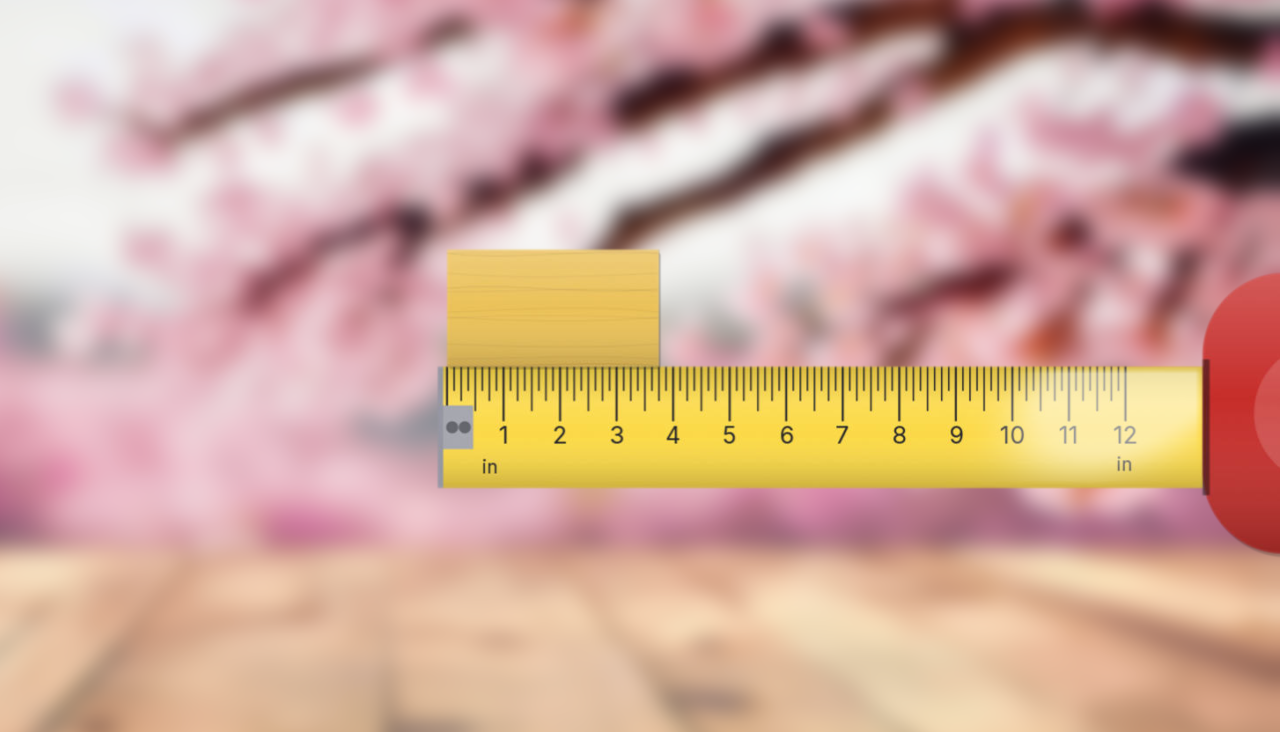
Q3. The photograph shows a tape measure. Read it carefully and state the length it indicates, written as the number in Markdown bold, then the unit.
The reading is **3.75** in
